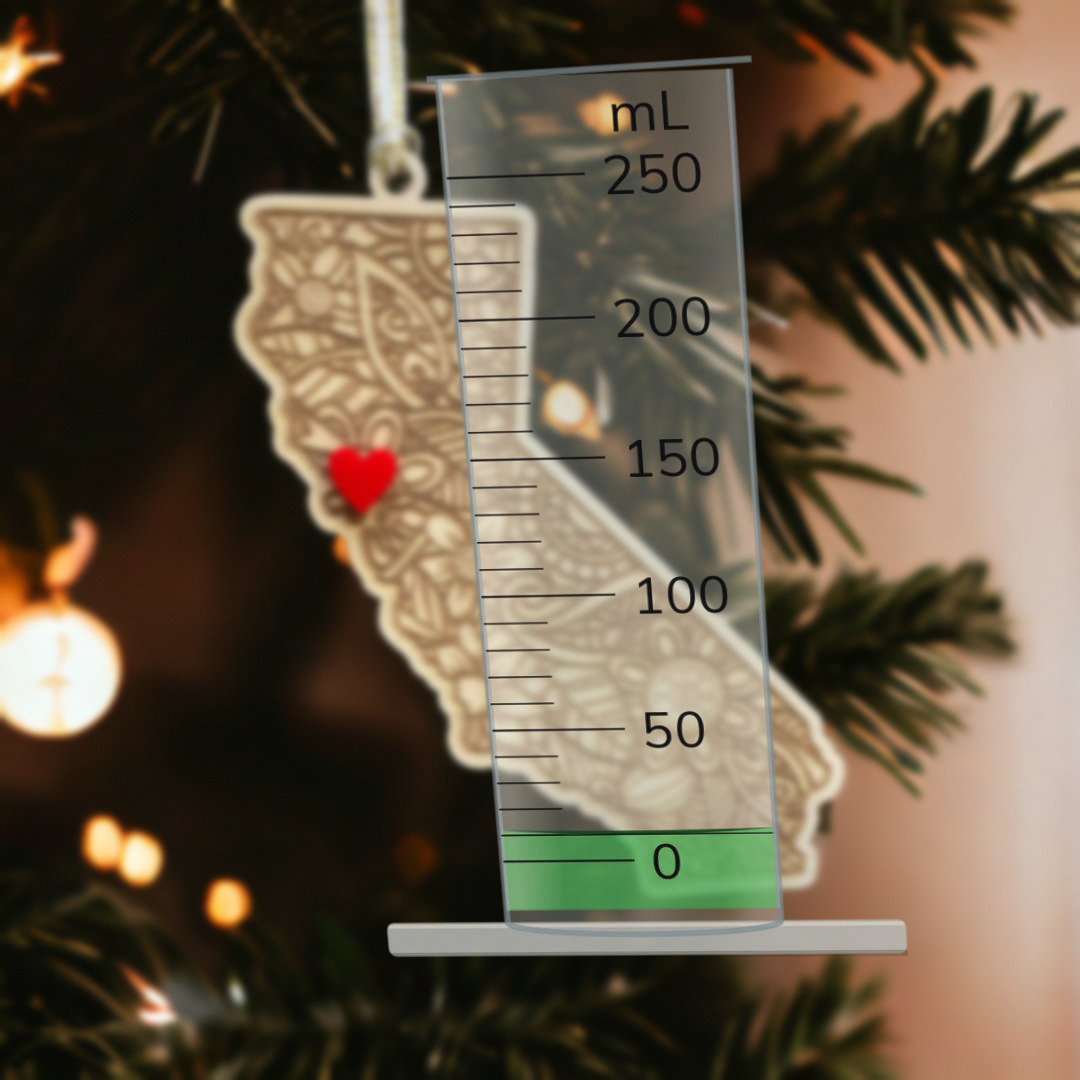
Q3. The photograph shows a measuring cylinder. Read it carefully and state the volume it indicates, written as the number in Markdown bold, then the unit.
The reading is **10** mL
